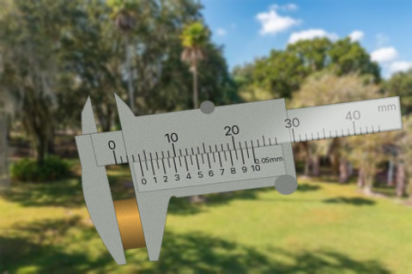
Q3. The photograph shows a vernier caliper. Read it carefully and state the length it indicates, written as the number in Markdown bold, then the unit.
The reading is **4.0** mm
